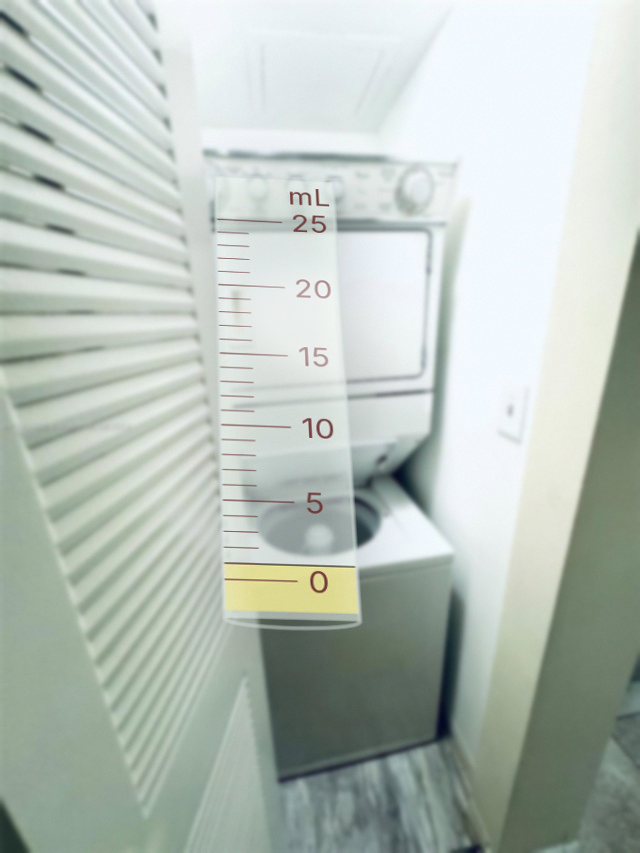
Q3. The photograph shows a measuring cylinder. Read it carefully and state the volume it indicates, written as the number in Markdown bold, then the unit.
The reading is **1** mL
